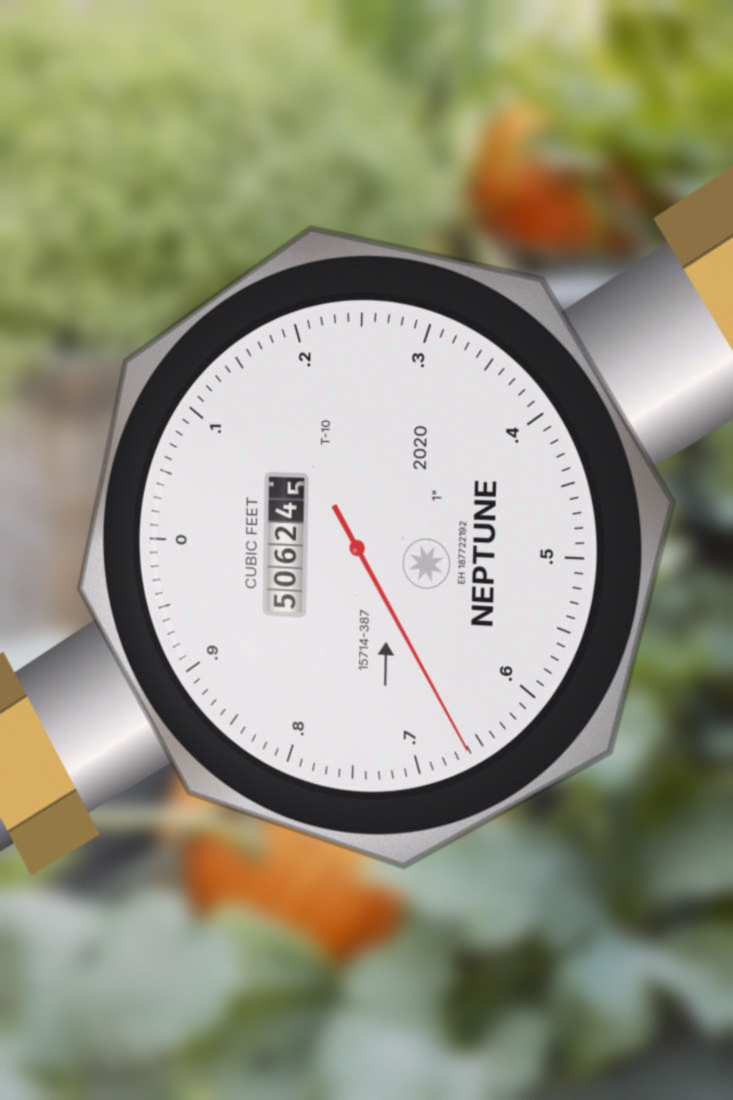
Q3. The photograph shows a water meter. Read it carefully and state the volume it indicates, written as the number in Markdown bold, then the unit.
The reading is **506244.66** ft³
